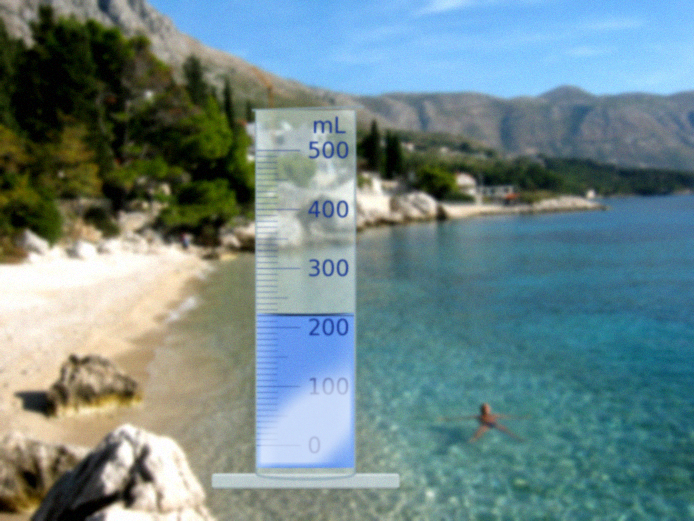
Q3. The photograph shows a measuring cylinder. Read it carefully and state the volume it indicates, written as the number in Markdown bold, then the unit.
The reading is **220** mL
